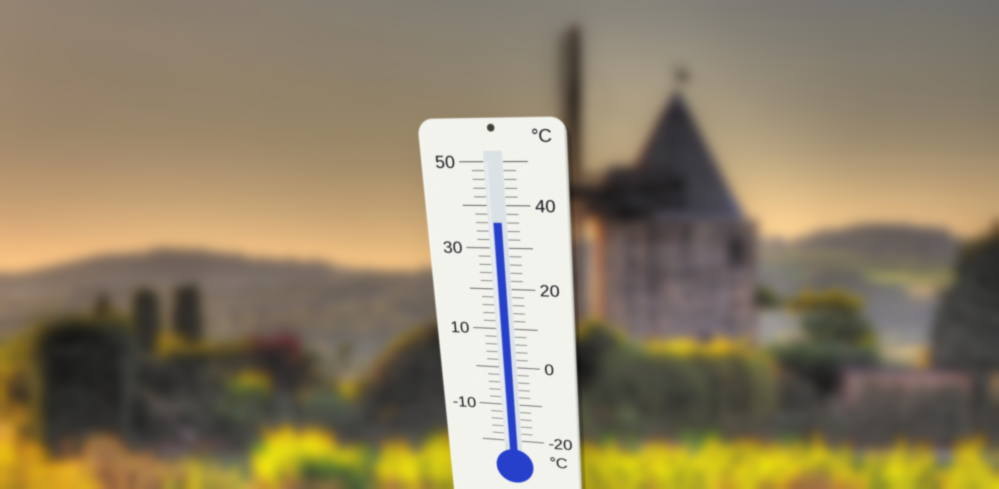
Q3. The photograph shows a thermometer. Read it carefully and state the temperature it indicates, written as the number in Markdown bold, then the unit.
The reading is **36** °C
